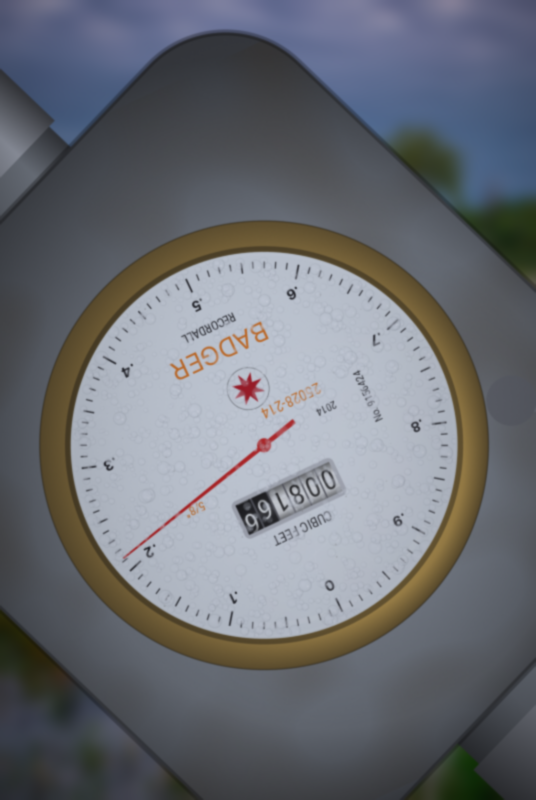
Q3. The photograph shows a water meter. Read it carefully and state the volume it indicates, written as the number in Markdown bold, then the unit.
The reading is **8166.21** ft³
